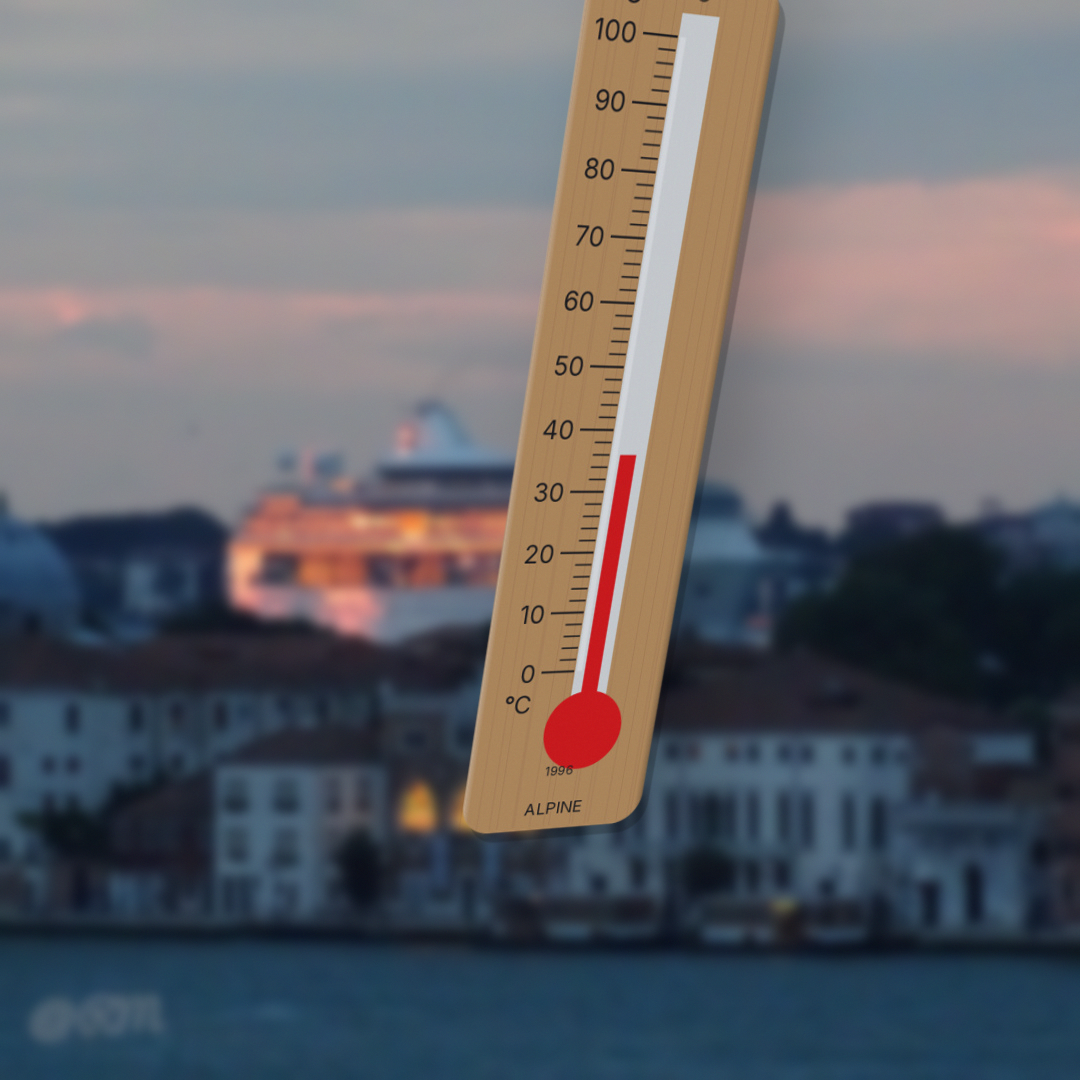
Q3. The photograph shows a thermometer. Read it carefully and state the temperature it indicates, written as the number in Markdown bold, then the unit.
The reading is **36** °C
